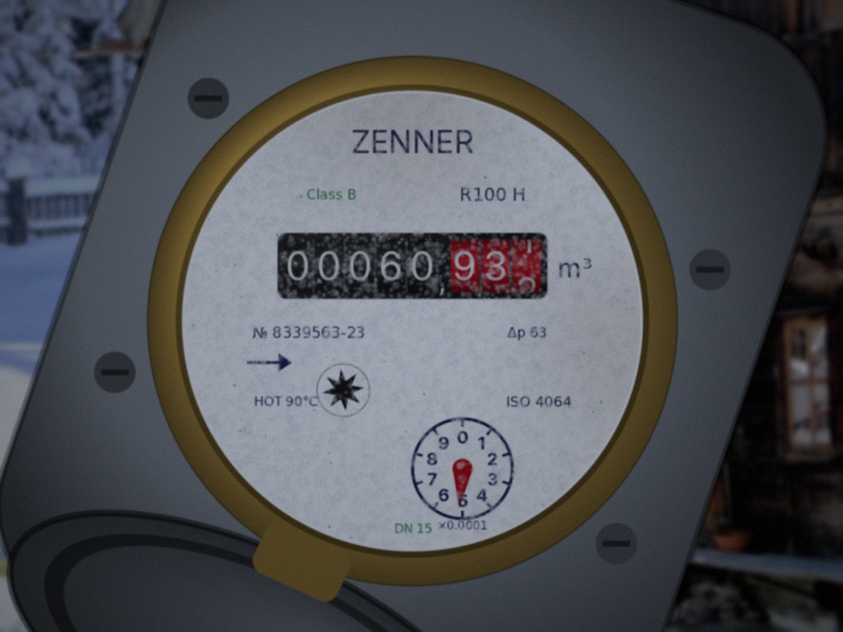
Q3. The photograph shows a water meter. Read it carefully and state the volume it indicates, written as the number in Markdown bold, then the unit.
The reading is **60.9315** m³
